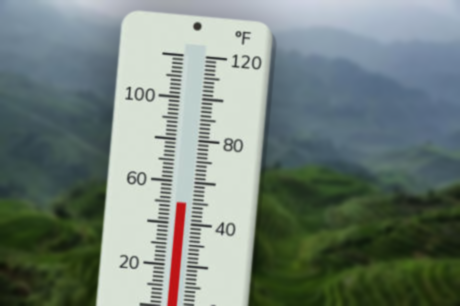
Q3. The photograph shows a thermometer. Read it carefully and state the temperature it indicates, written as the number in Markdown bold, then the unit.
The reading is **50** °F
